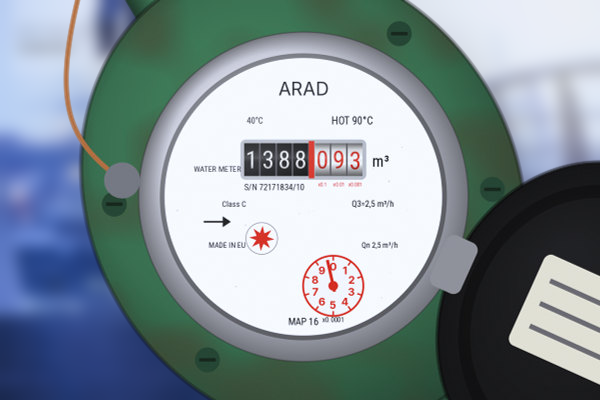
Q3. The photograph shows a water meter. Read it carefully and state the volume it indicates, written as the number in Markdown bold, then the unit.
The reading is **1388.0929** m³
